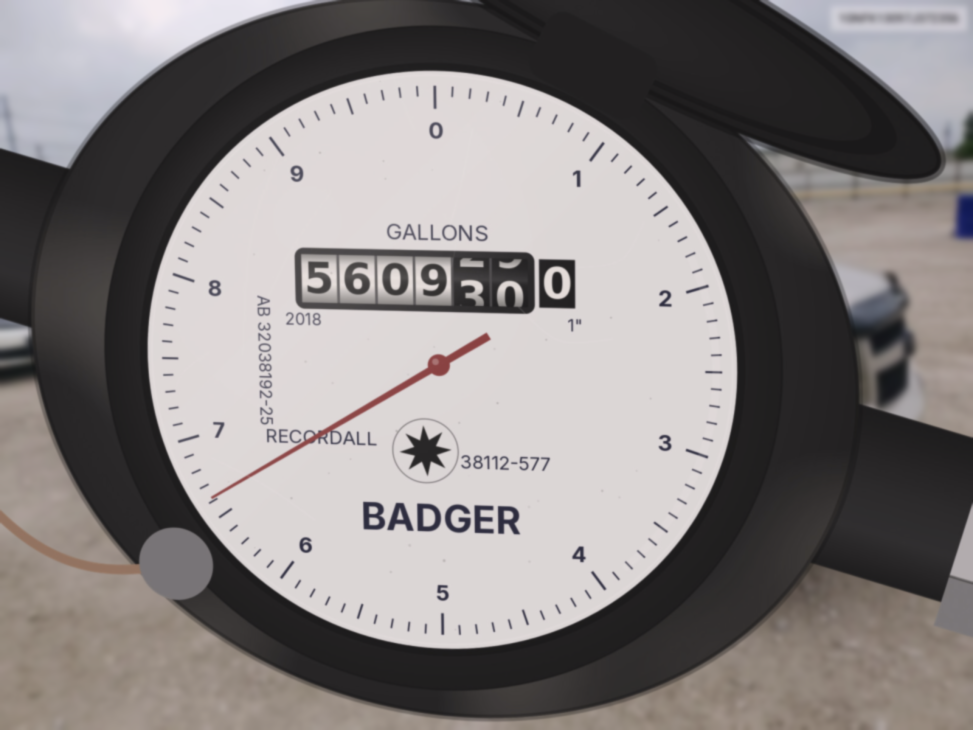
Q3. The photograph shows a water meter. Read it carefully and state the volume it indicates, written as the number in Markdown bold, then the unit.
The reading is **5609296.6** gal
